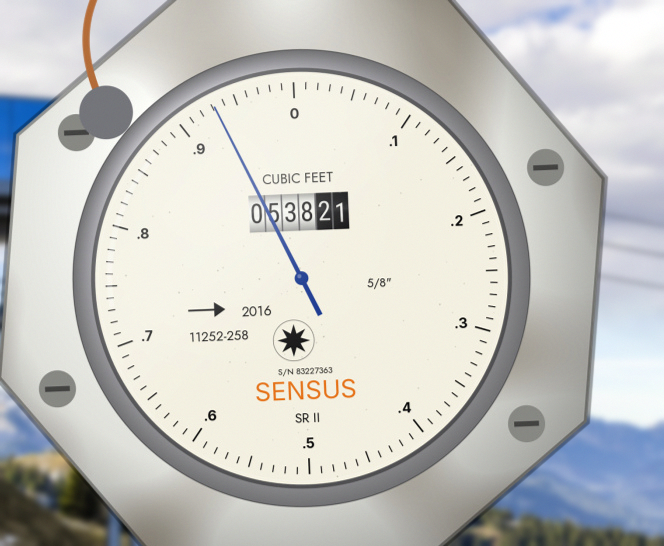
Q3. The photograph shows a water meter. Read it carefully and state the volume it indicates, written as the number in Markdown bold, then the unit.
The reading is **53820.93** ft³
